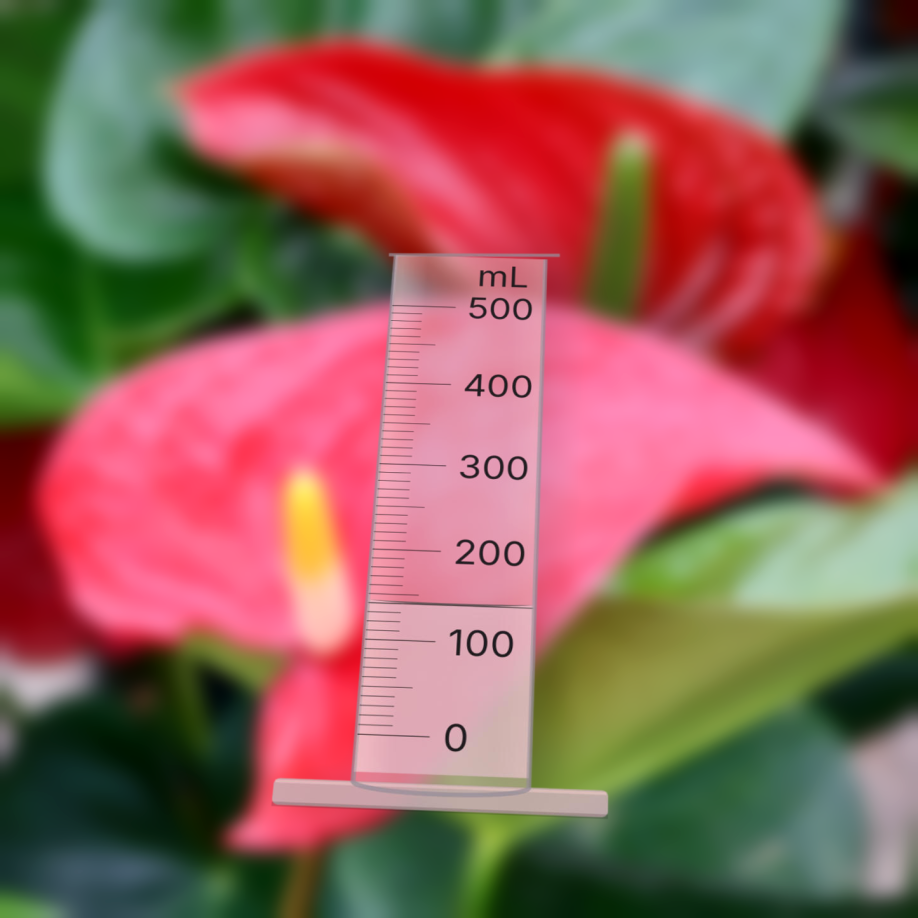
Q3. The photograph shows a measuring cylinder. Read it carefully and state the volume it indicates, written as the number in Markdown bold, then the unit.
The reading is **140** mL
